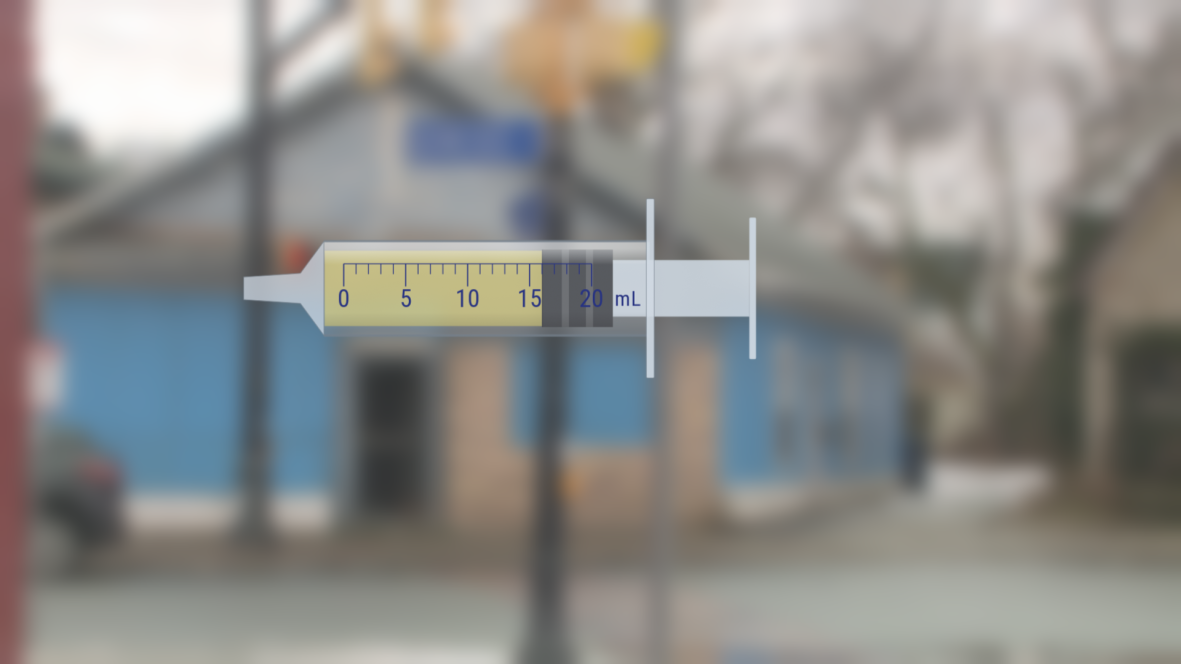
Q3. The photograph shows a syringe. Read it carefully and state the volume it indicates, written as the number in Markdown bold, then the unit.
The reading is **16** mL
